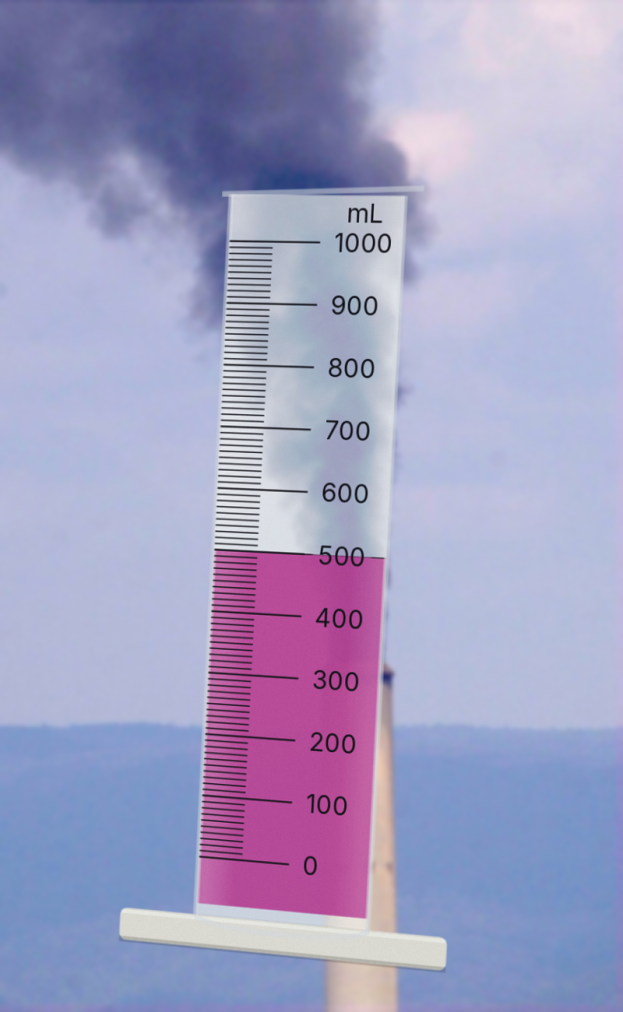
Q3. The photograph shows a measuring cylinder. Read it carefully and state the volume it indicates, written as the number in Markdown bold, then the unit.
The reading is **500** mL
